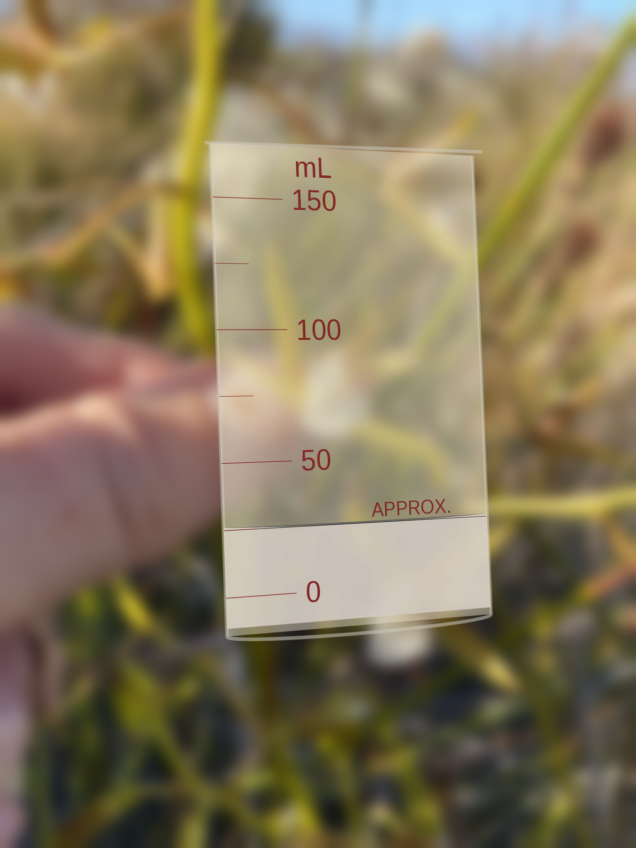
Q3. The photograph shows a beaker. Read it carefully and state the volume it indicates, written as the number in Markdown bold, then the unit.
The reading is **25** mL
